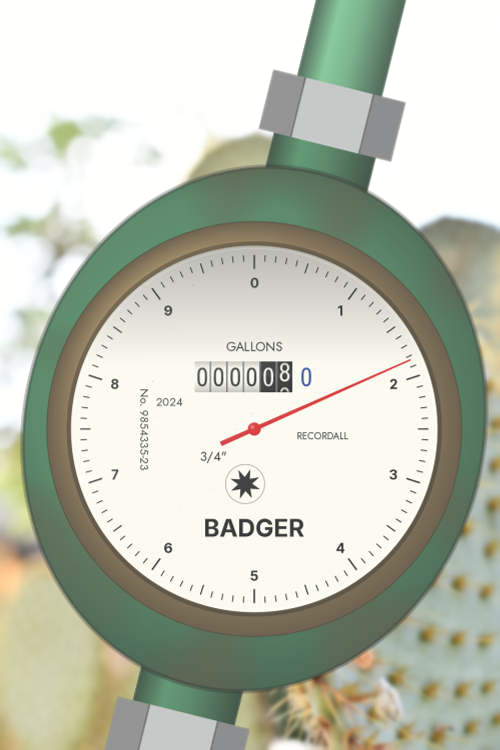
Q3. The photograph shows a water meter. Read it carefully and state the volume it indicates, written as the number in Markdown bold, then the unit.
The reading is **81.8** gal
